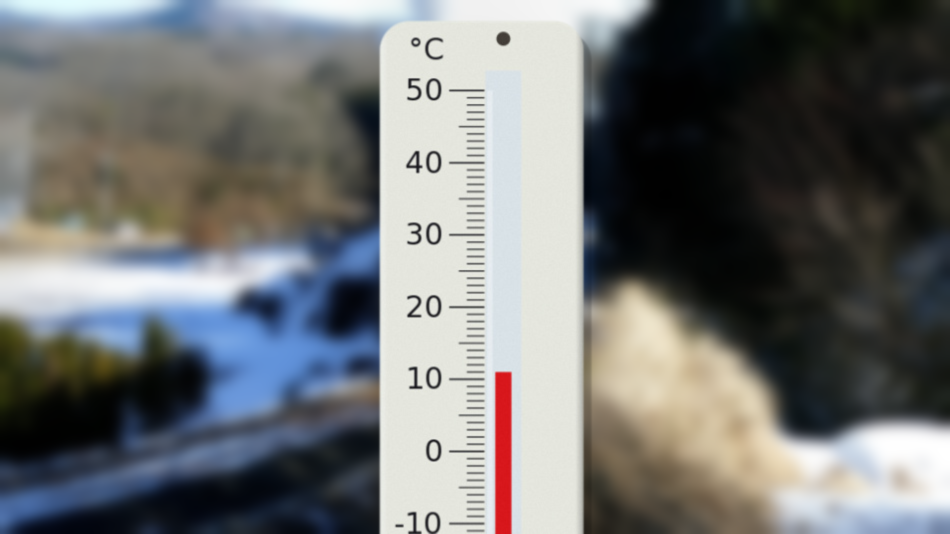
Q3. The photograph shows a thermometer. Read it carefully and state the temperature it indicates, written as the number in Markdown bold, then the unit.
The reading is **11** °C
